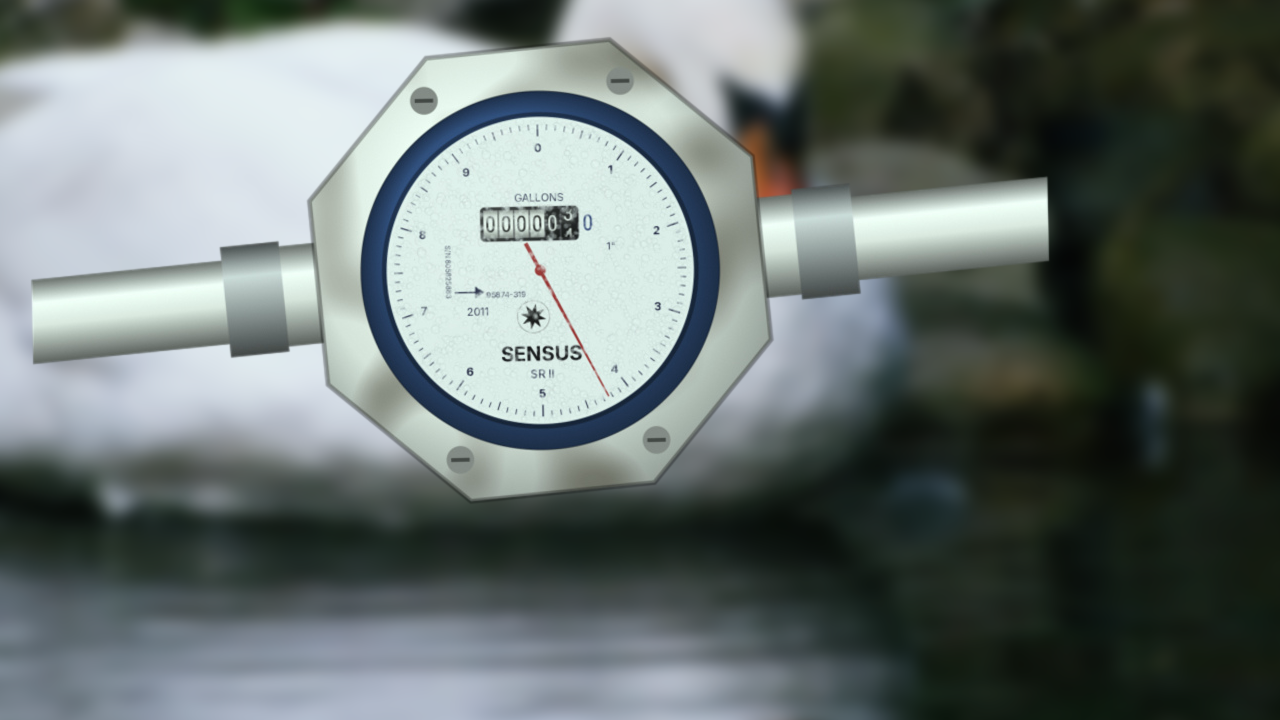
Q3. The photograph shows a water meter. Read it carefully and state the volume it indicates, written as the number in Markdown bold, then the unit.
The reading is **34.2** gal
